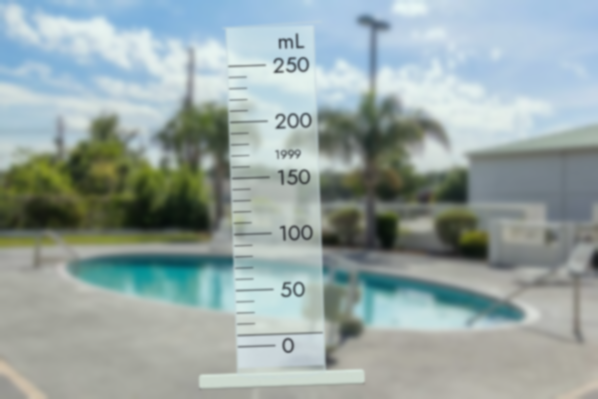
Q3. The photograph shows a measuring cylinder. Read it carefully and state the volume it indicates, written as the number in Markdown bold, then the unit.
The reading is **10** mL
